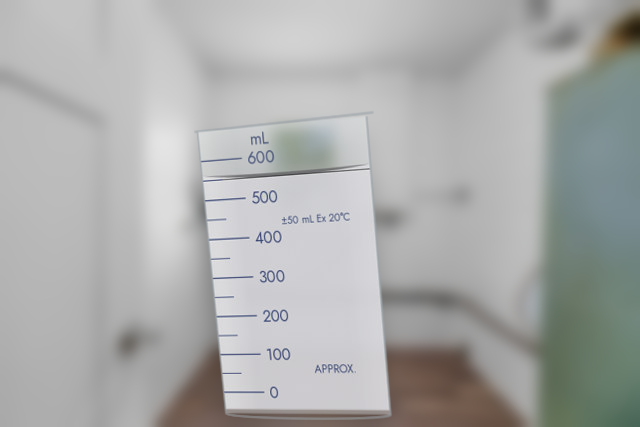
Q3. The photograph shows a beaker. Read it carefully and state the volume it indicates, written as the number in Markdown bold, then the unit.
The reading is **550** mL
